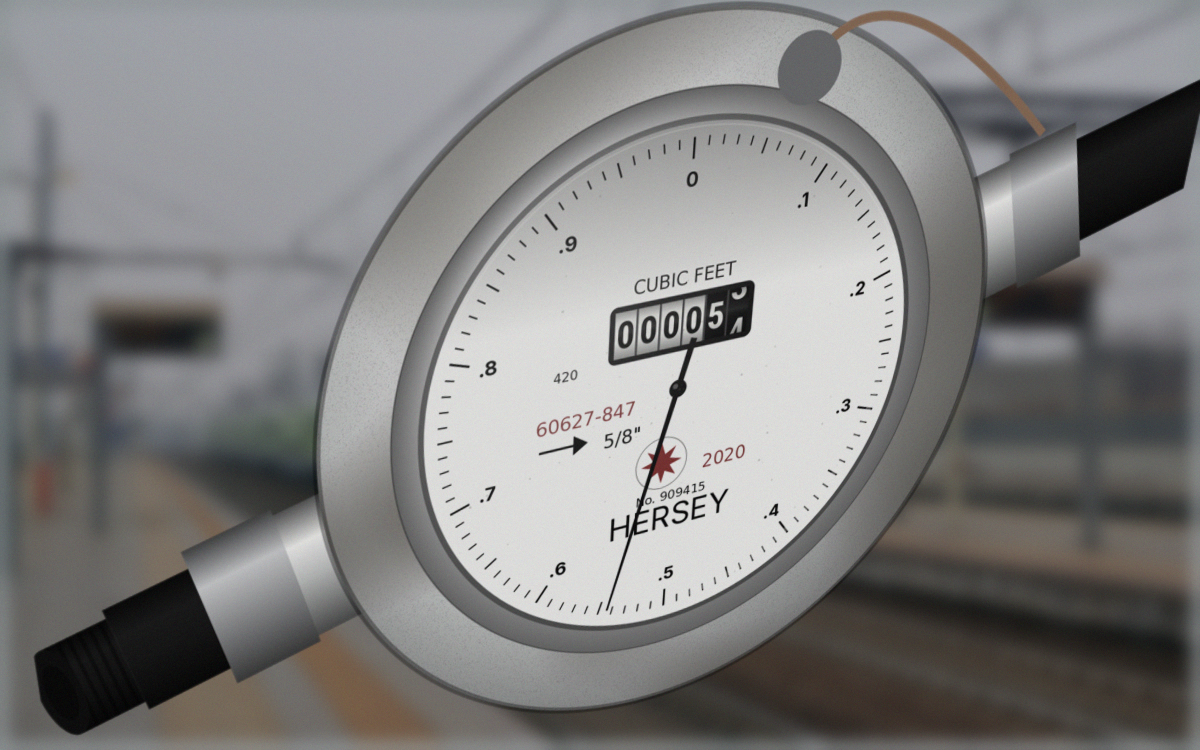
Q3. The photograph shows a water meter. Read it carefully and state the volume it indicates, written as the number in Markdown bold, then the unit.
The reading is **53.54** ft³
